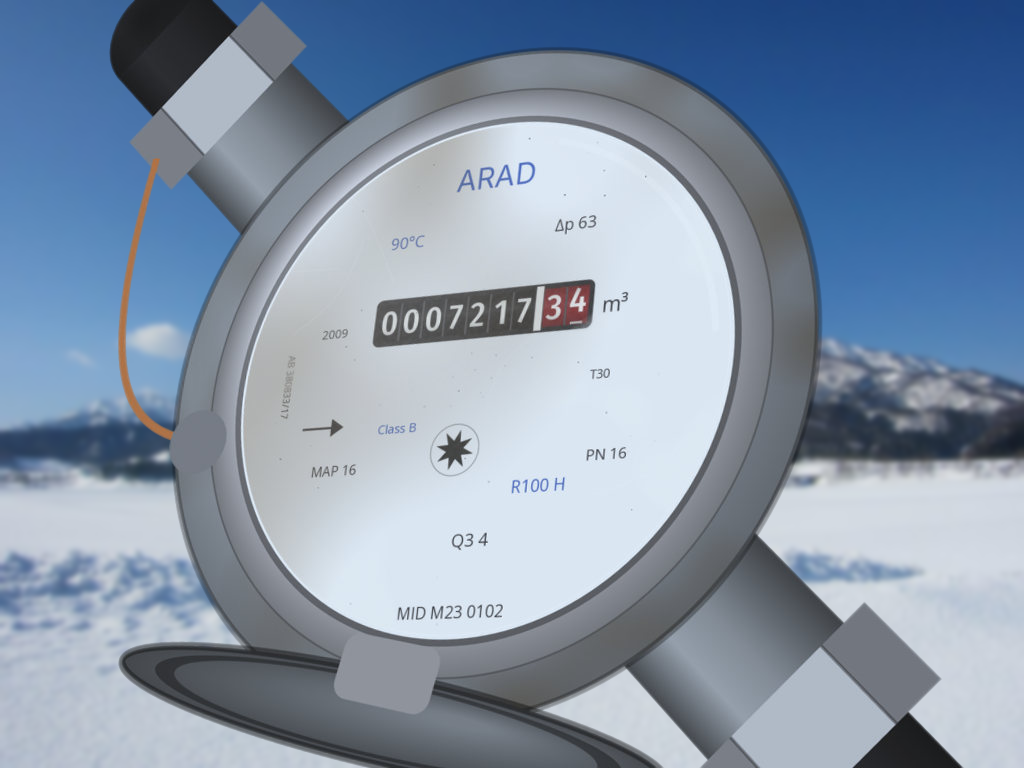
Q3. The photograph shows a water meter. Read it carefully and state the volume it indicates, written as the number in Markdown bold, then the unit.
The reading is **7217.34** m³
